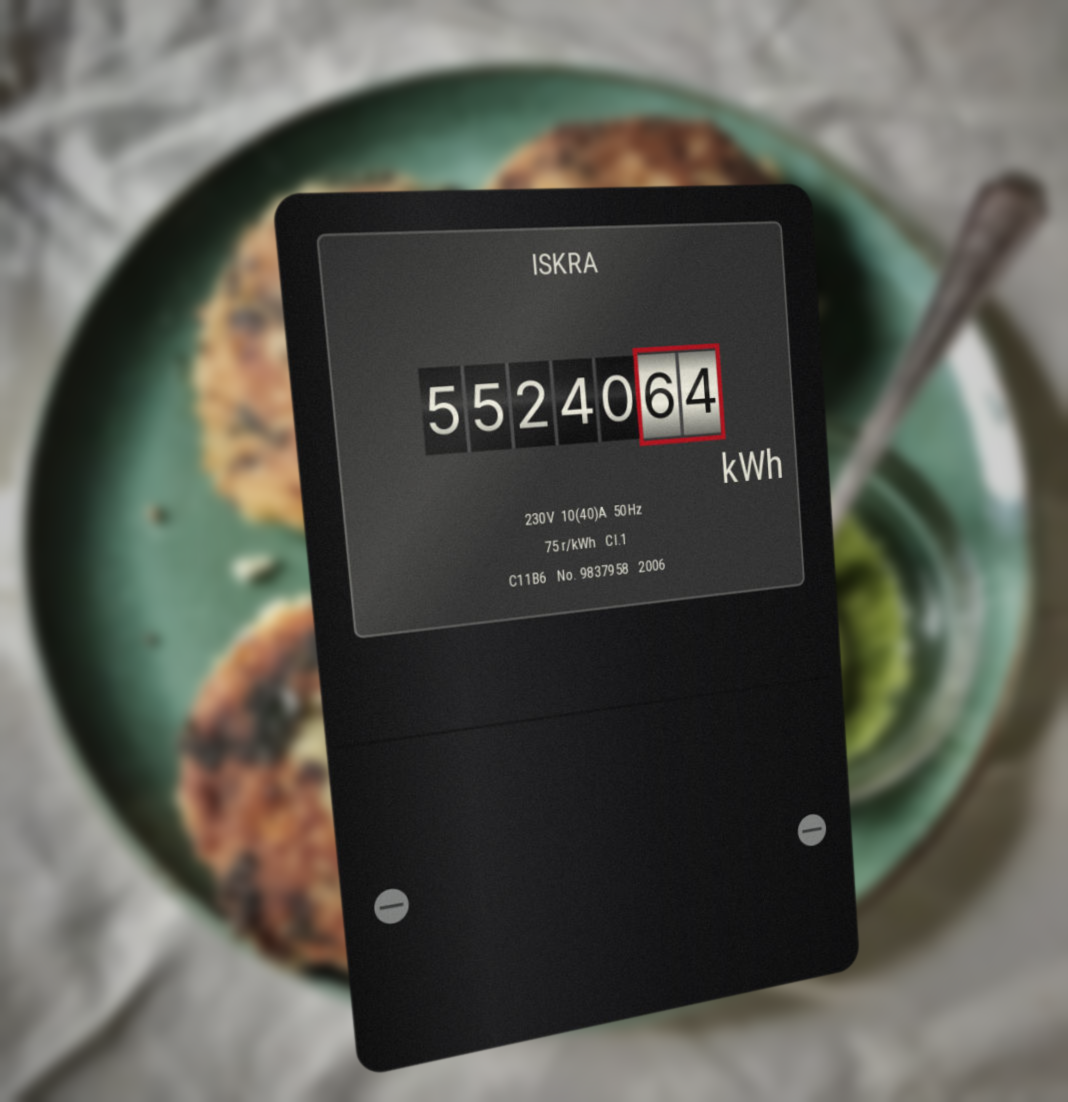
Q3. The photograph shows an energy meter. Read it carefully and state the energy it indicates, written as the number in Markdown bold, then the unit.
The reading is **55240.64** kWh
